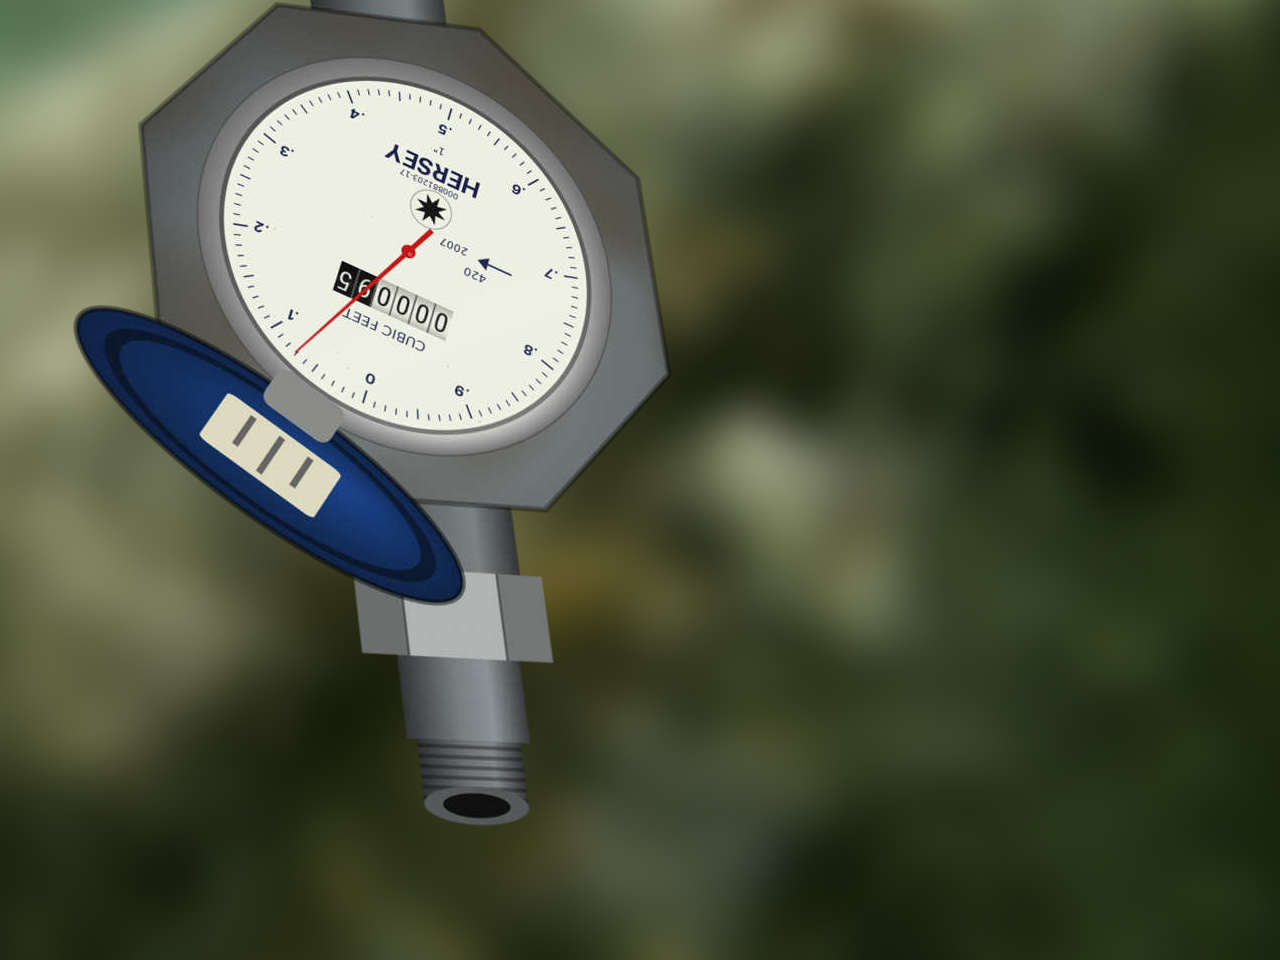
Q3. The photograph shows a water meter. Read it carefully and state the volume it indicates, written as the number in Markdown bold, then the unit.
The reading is **95.07** ft³
